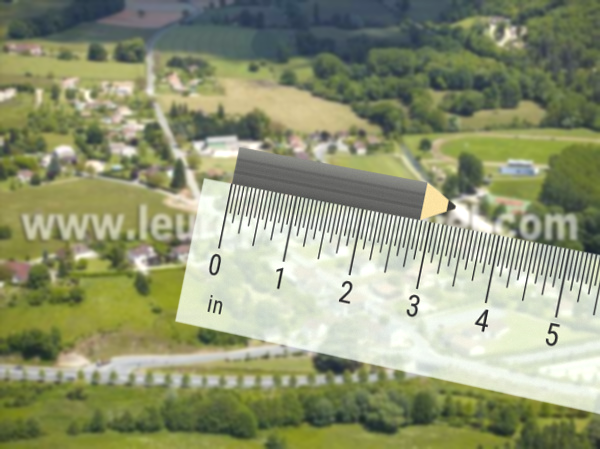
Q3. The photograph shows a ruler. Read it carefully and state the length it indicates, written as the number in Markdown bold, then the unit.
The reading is **3.3125** in
